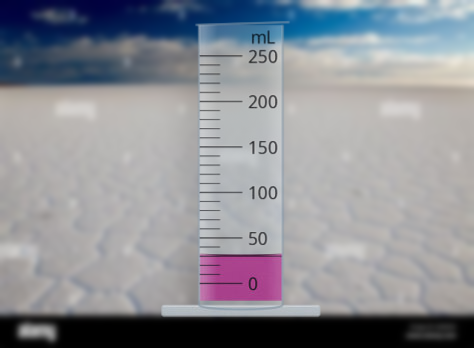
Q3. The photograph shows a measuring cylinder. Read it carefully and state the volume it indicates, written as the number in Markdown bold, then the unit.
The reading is **30** mL
